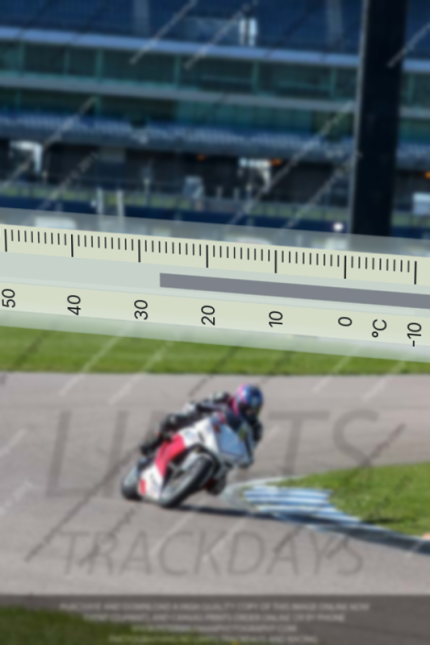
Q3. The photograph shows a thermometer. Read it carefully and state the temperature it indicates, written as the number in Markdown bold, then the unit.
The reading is **27** °C
